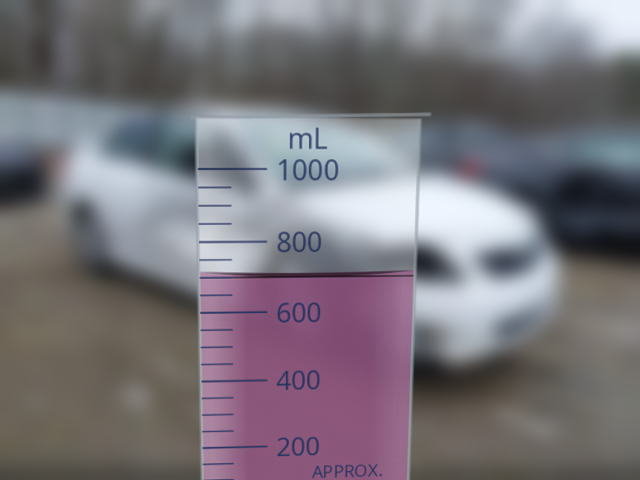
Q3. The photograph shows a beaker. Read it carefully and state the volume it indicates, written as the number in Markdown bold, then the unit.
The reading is **700** mL
